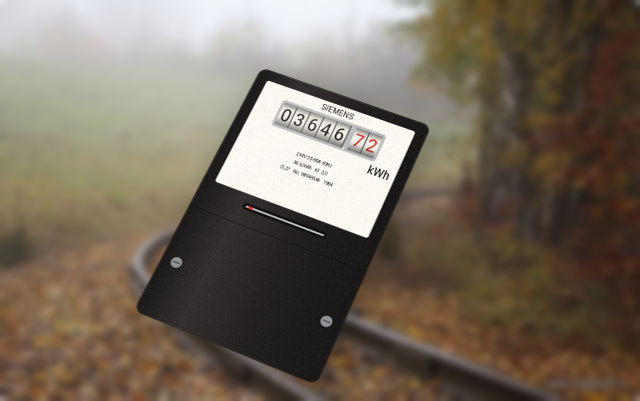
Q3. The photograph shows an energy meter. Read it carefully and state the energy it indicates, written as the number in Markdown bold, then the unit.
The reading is **3646.72** kWh
